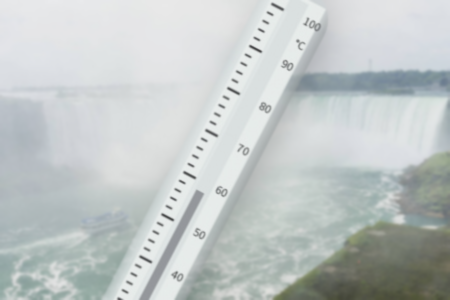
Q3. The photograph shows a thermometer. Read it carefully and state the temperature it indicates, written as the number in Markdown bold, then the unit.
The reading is **58** °C
